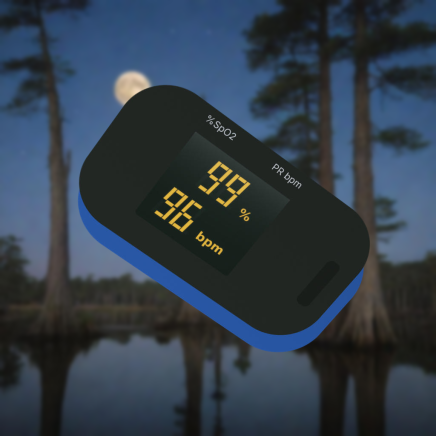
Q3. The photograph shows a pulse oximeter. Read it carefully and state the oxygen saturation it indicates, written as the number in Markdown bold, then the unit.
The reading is **99** %
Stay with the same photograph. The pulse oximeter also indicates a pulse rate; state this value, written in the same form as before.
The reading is **96** bpm
